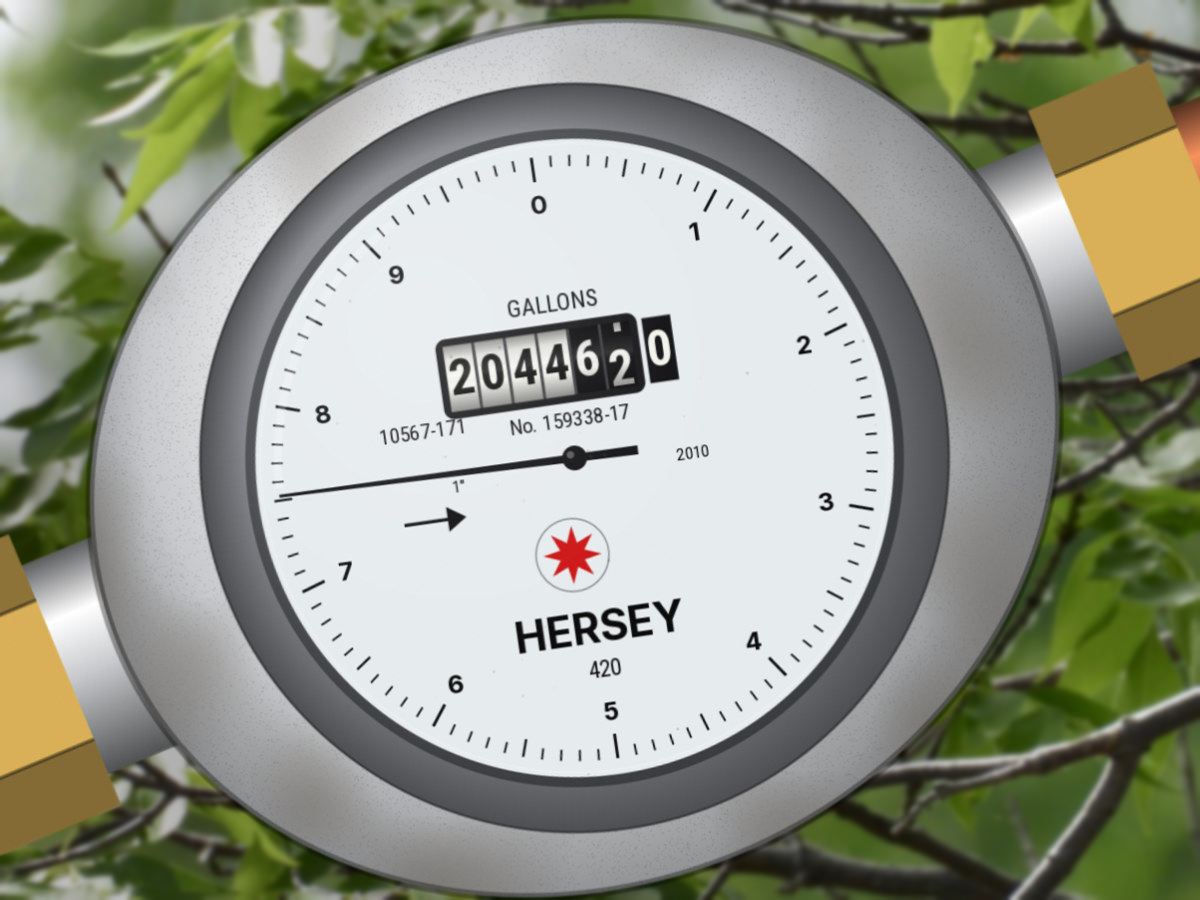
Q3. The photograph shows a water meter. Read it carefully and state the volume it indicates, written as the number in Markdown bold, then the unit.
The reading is **2044617.5** gal
